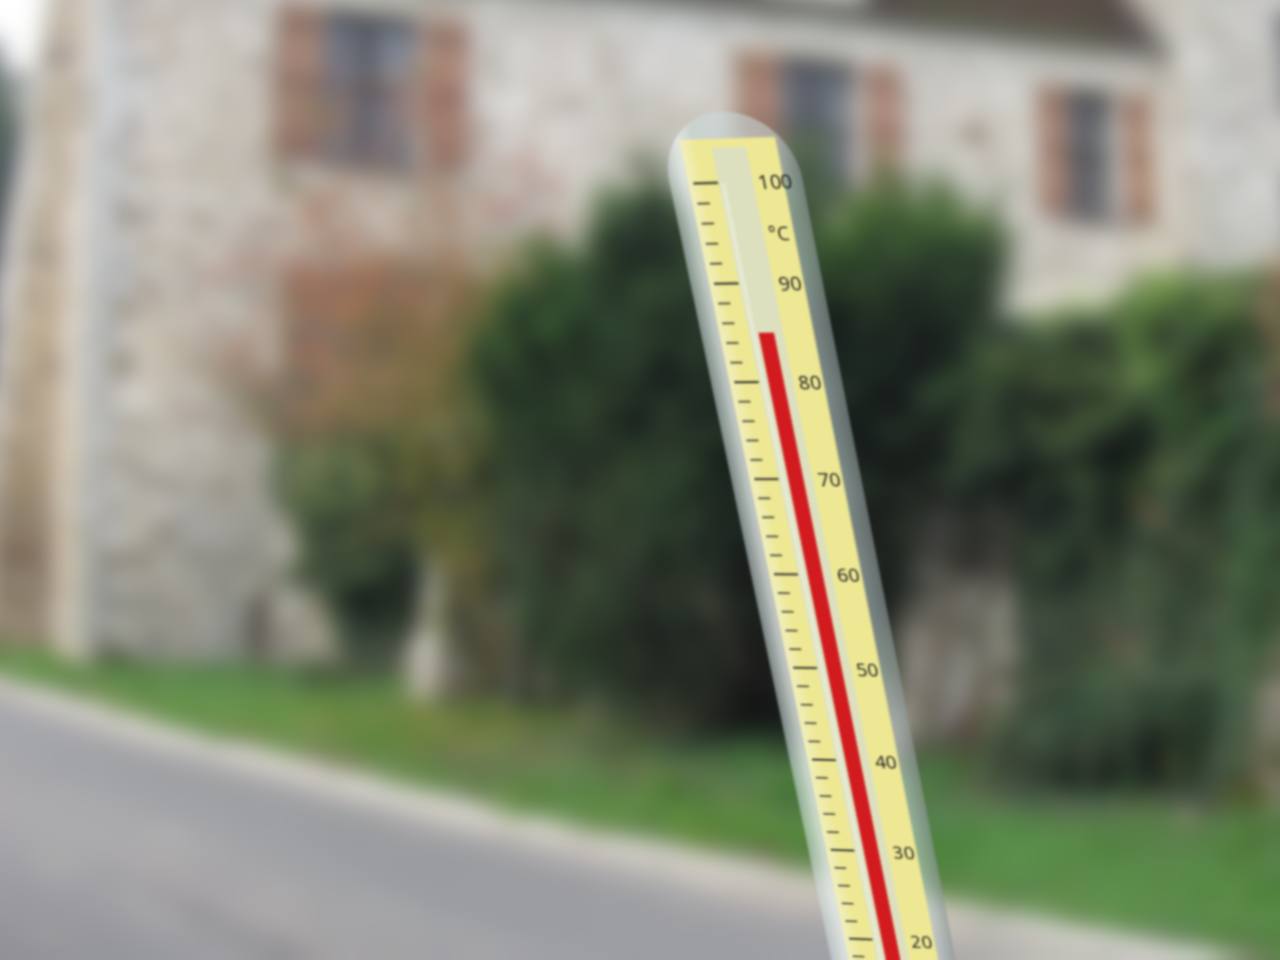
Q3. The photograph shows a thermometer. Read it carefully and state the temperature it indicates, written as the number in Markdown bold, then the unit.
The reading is **85** °C
